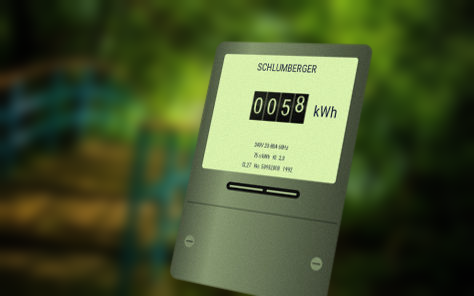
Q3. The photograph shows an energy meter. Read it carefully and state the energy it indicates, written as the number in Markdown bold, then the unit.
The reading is **58** kWh
